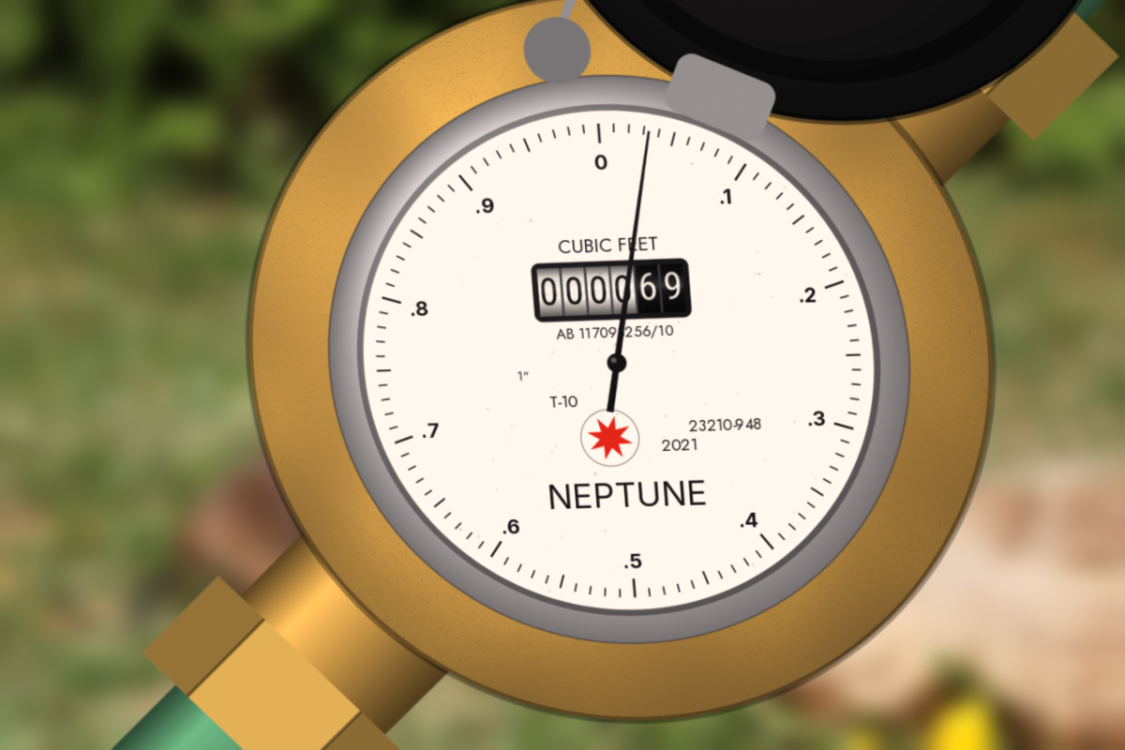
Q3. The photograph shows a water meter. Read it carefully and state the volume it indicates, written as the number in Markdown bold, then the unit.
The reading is **69.03** ft³
